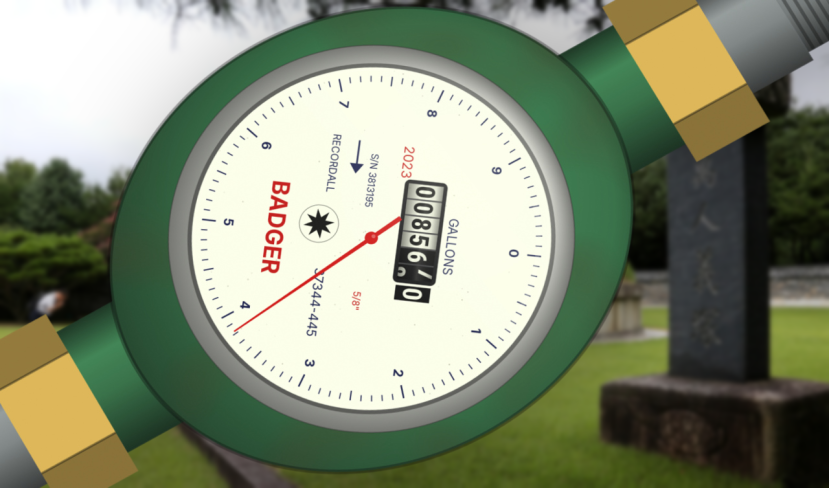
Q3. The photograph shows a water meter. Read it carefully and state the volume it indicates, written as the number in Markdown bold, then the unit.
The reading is **85673.8** gal
